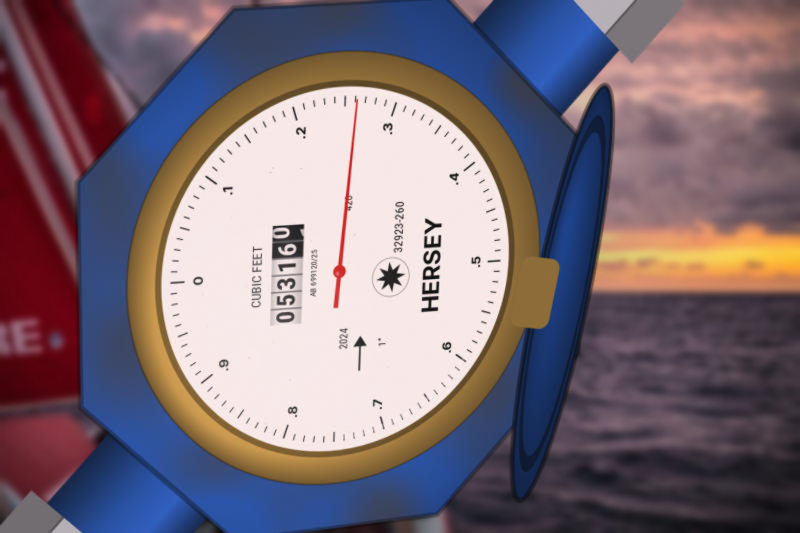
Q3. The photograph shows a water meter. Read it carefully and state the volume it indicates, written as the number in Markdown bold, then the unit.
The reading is **53160.26** ft³
